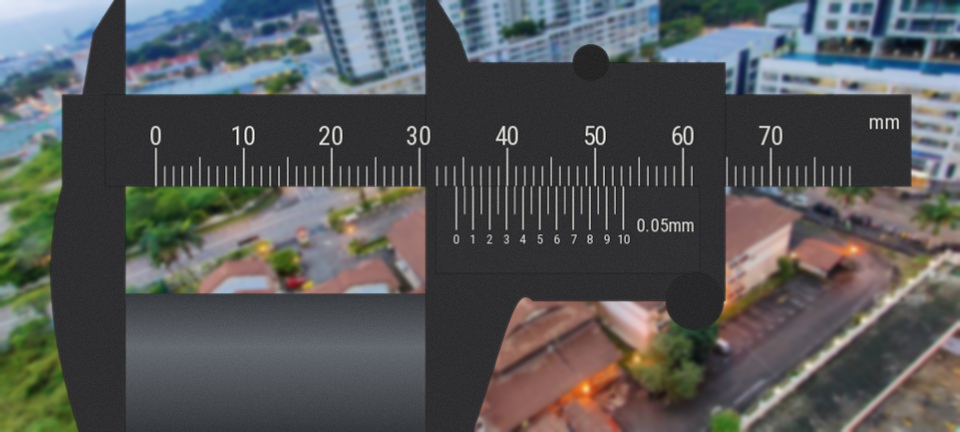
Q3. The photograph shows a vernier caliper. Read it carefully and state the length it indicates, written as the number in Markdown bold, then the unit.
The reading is **34.2** mm
